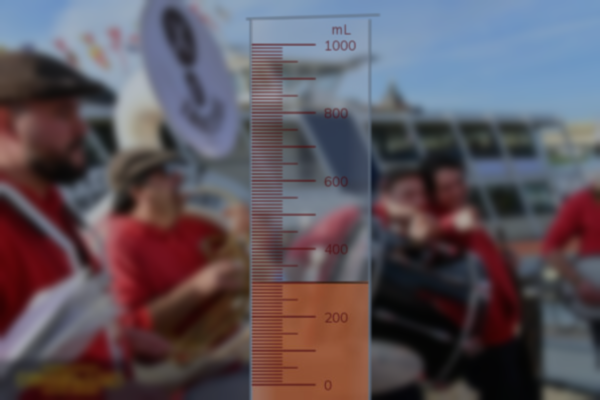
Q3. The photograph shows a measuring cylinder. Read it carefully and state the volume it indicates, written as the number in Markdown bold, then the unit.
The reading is **300** mL
